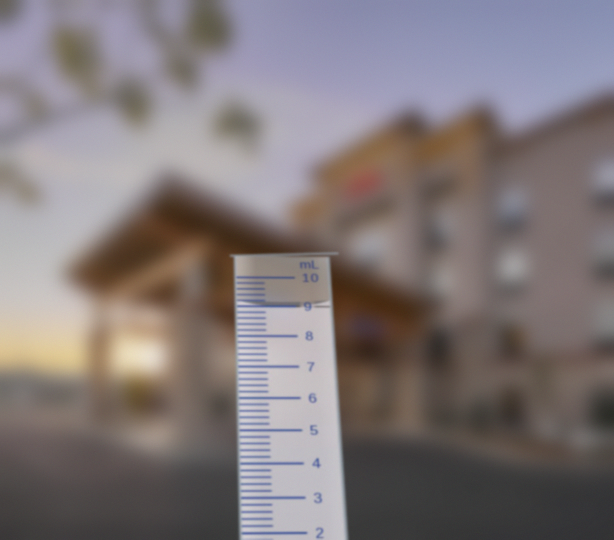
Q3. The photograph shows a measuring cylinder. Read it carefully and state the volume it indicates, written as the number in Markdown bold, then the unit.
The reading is **9** mL
